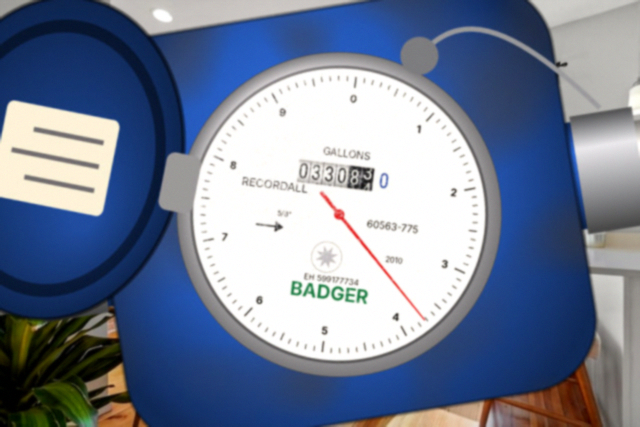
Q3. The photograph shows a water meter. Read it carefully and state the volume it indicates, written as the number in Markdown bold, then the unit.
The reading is **330833.7** gal
